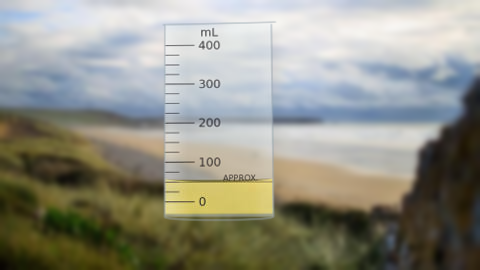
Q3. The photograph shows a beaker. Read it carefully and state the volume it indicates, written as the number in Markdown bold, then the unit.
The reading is **50** mL
